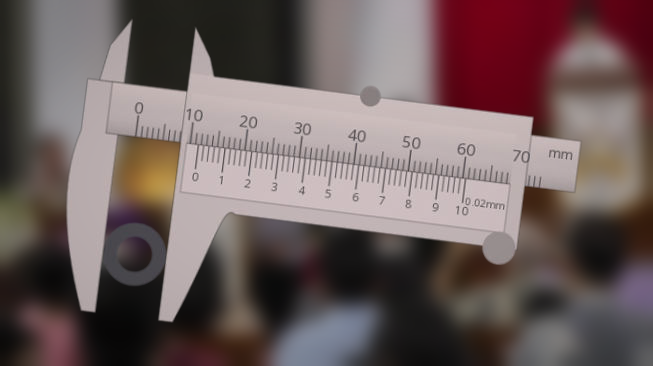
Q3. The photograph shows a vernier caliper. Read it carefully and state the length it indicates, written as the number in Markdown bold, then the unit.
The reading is **11.5** mm
